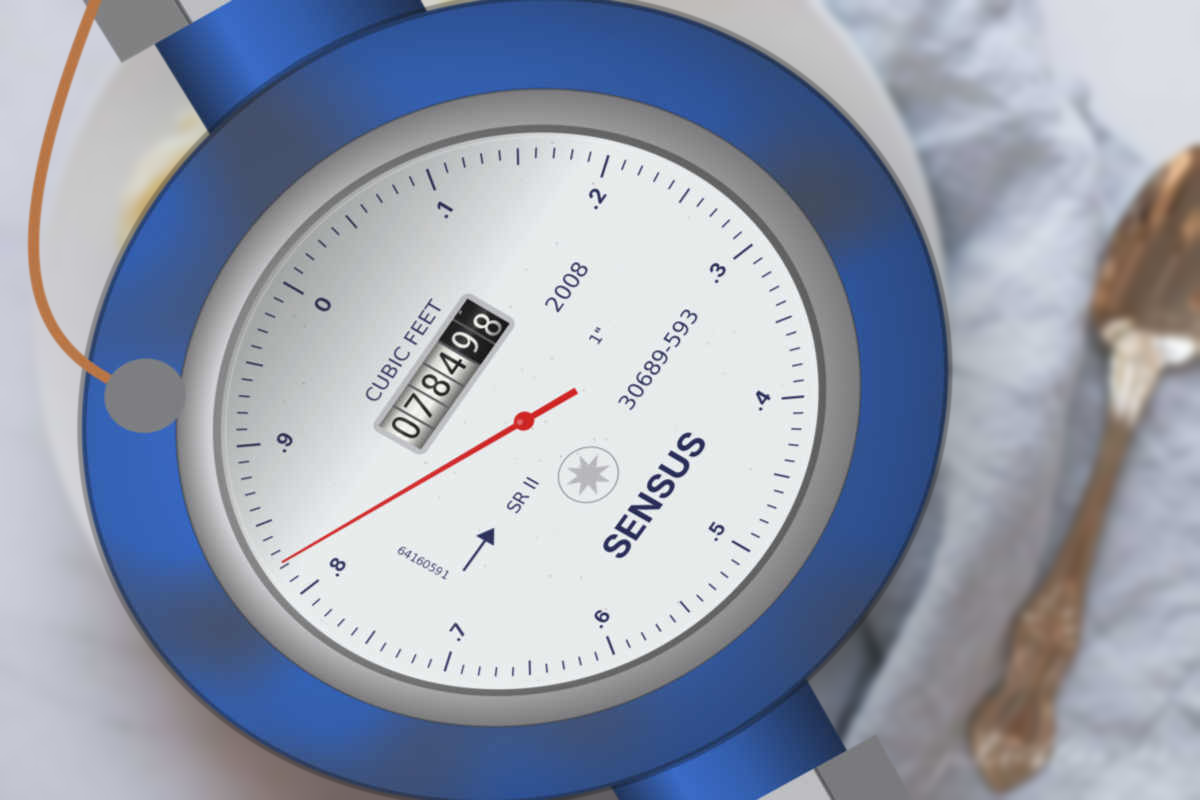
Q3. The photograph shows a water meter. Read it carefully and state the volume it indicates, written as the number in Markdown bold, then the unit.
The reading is **78497.82** ft³
